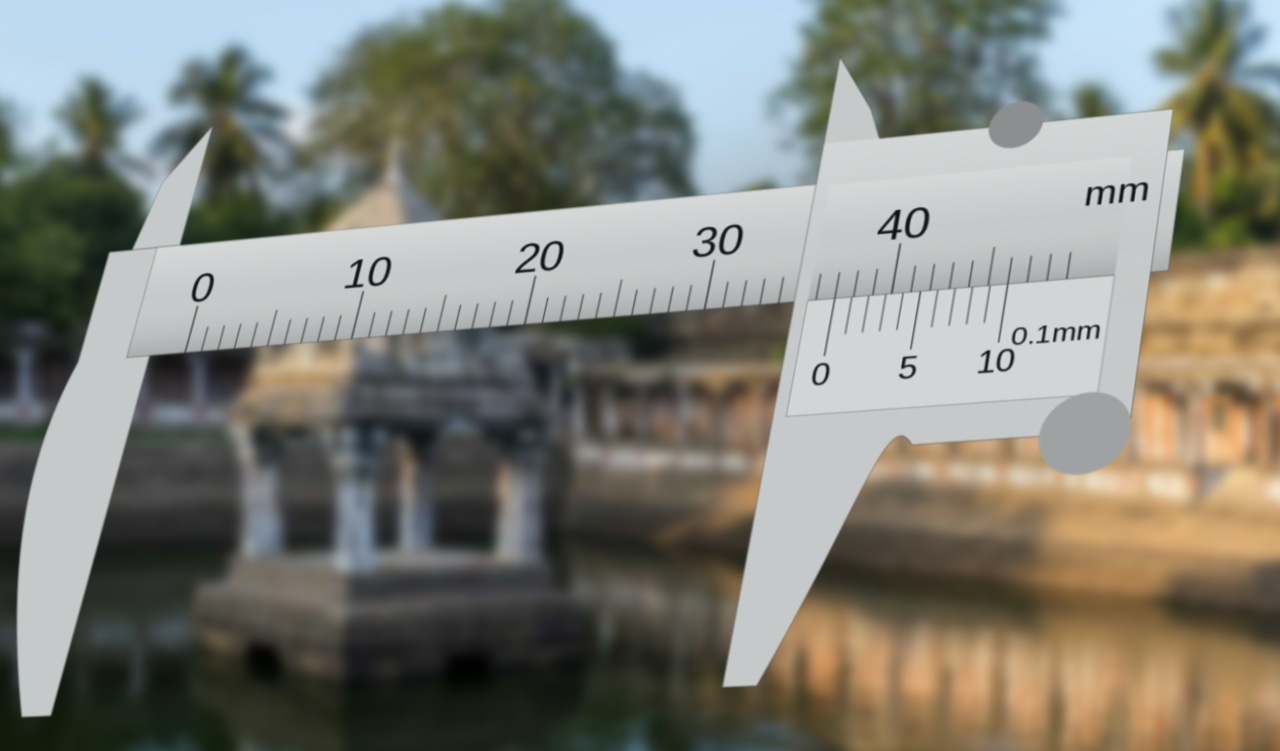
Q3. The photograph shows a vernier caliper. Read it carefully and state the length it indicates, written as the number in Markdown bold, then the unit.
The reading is **37.0** mm
